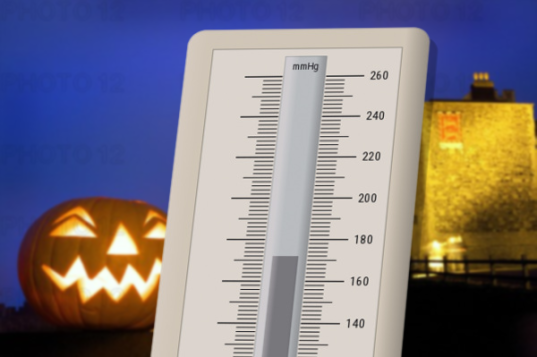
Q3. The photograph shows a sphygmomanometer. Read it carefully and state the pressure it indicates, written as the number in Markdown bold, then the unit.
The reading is **172** mmHg
